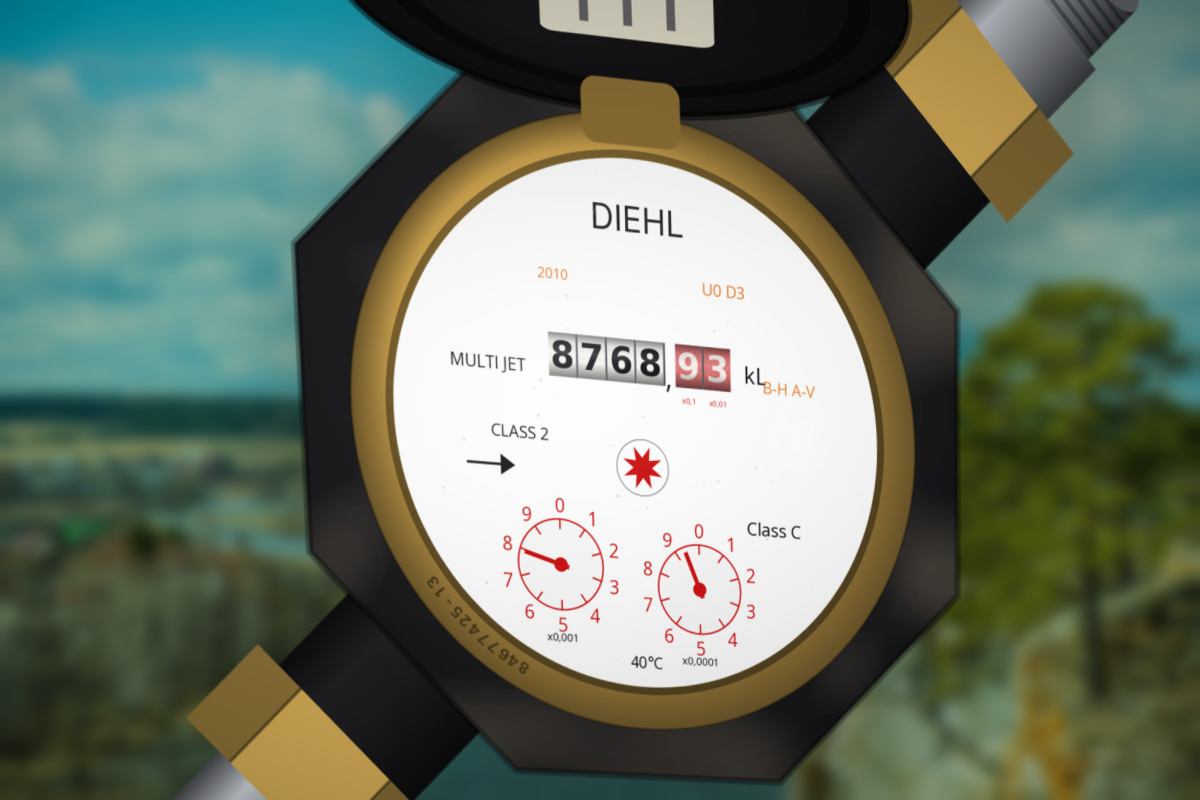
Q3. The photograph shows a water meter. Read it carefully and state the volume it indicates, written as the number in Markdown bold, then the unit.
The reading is **8768.9379** kL
